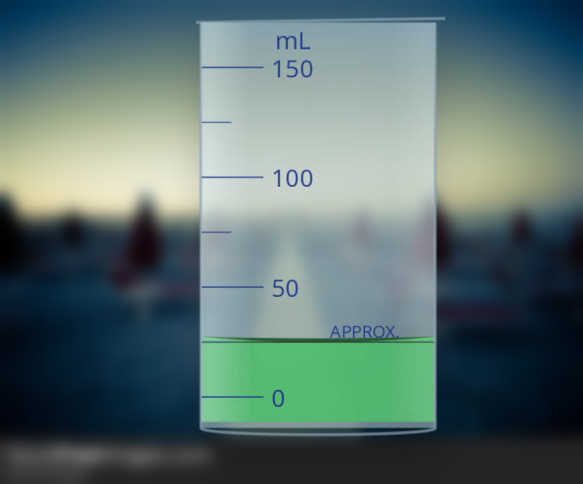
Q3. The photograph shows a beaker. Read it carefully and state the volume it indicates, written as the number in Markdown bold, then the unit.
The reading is **25** mL
